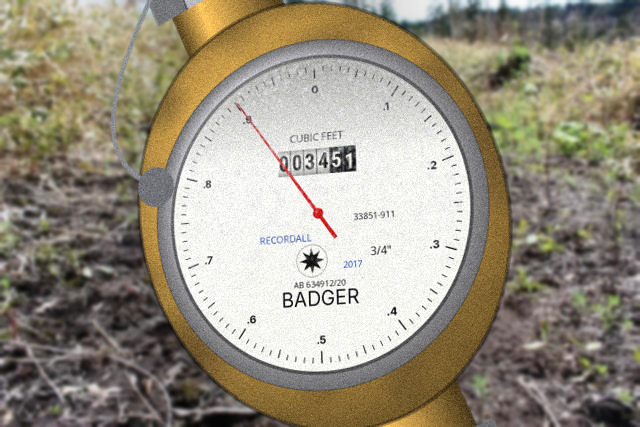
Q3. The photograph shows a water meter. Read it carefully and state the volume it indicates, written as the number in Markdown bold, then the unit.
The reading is **3450.90** ft³
